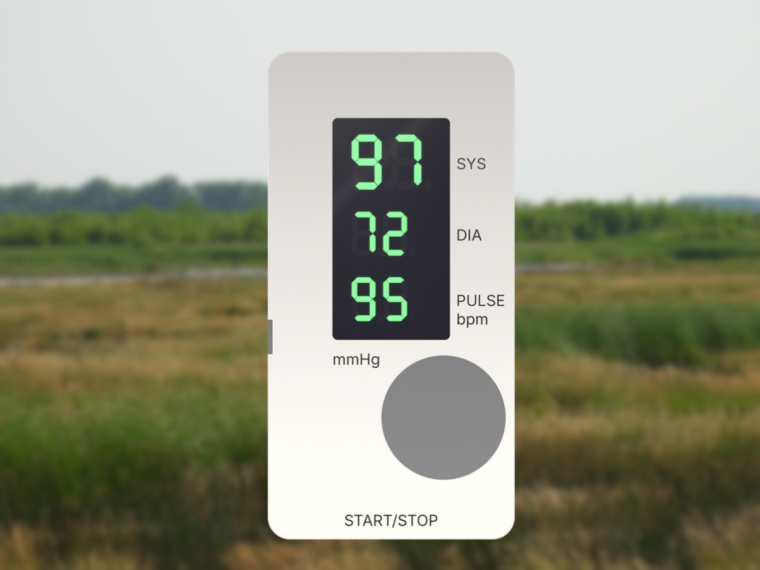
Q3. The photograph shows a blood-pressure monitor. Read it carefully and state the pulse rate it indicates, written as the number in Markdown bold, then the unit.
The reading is **95** bpm
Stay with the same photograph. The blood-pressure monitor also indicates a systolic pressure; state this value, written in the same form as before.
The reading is **97** mmHg
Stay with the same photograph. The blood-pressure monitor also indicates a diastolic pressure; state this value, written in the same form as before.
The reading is **72** mmHg
